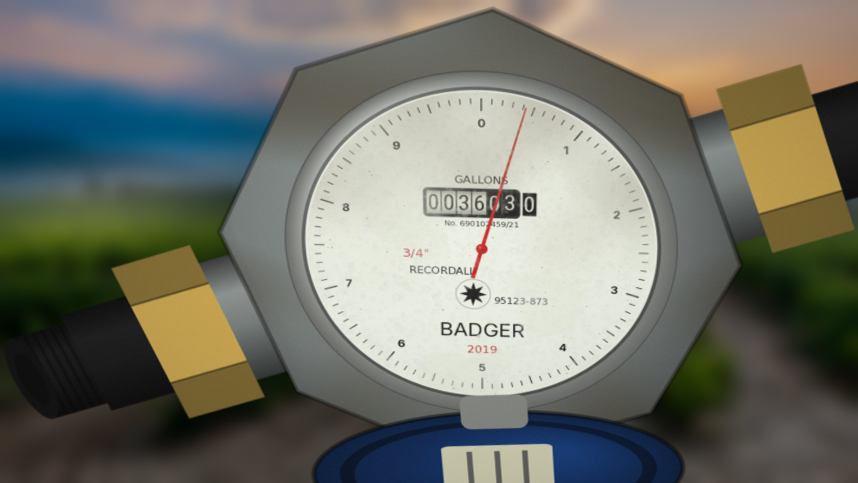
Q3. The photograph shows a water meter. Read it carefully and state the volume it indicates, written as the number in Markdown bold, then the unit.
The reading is **36030.4** gal
